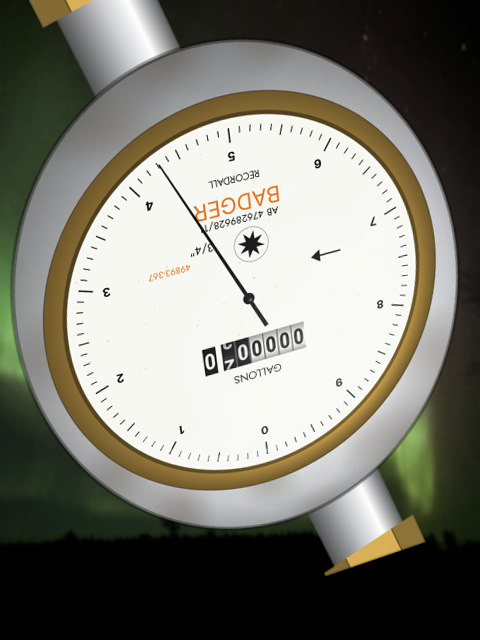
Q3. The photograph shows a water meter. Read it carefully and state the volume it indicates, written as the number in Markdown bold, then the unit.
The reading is **24.3** gal
